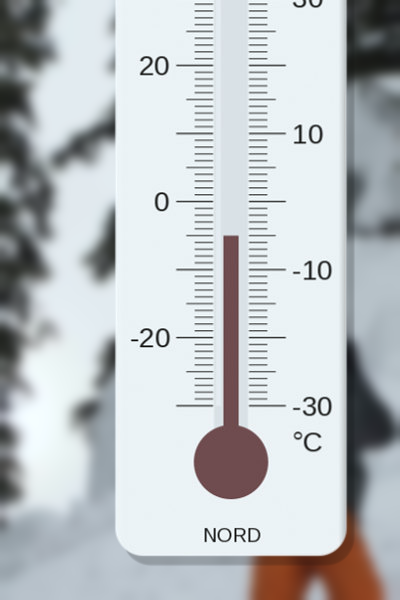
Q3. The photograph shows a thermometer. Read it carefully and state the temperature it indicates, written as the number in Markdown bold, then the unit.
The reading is **-5** °C
